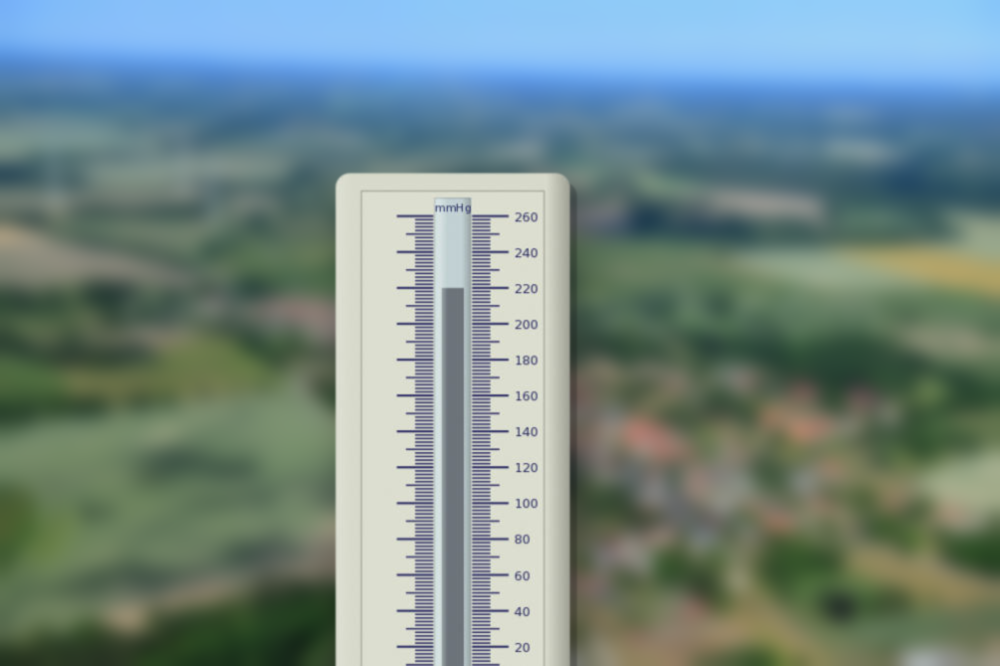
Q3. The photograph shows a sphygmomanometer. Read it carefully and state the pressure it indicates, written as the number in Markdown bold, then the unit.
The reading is **220** mmHg
